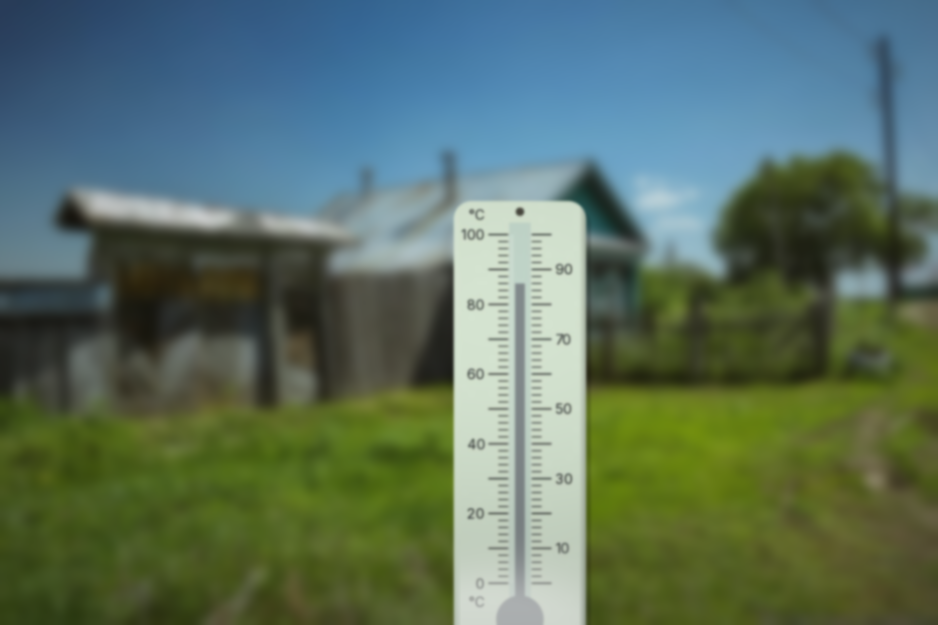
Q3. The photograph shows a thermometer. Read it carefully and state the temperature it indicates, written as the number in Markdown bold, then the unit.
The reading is **86** °C
